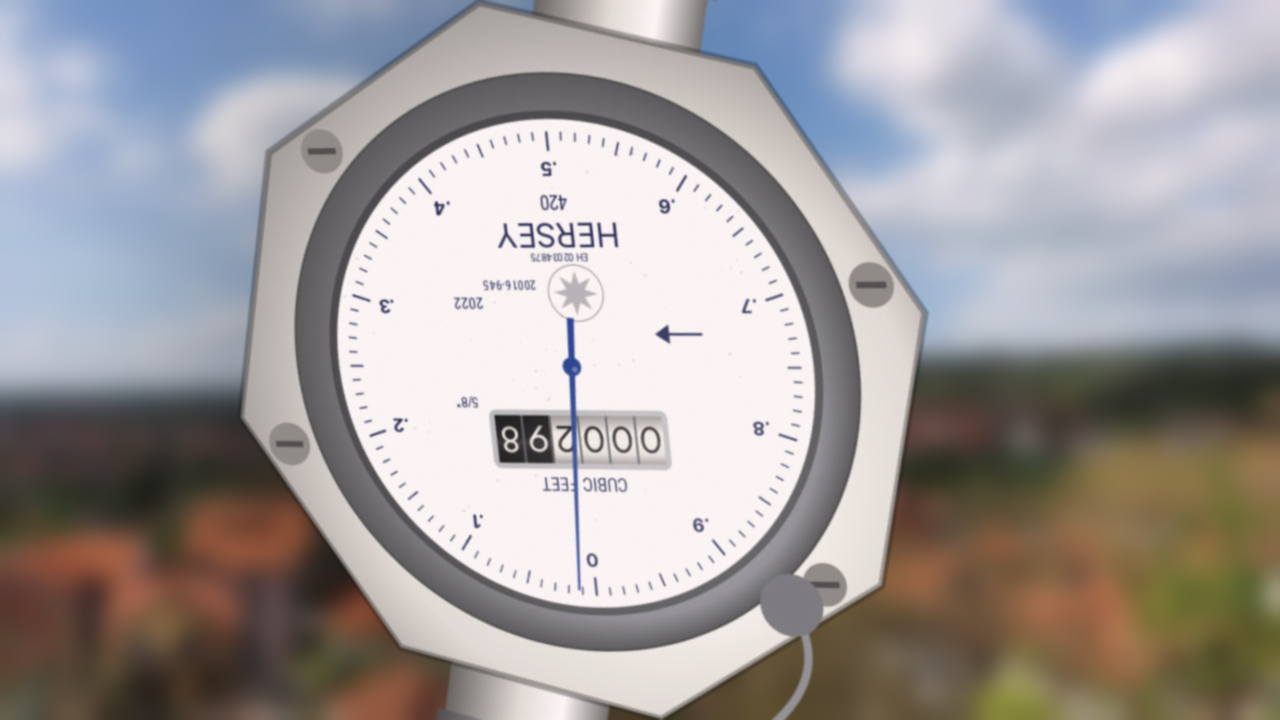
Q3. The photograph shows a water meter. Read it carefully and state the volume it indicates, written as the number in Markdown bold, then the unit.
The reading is **298.01** ft³
